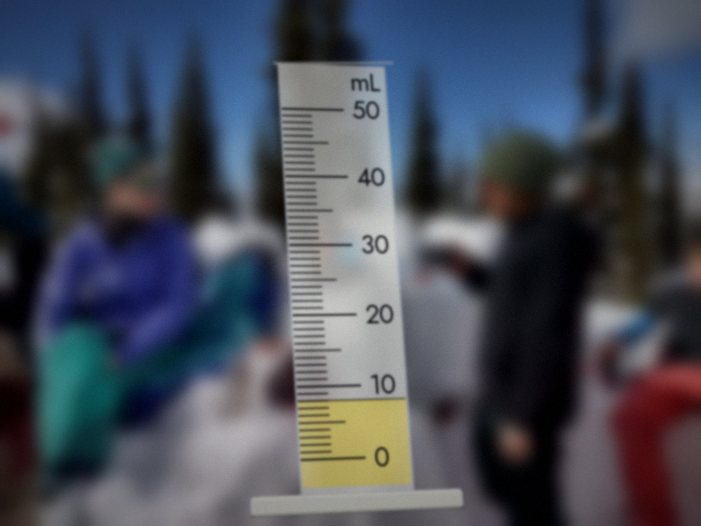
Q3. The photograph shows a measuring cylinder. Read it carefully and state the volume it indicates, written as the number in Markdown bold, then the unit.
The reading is **8** mL
